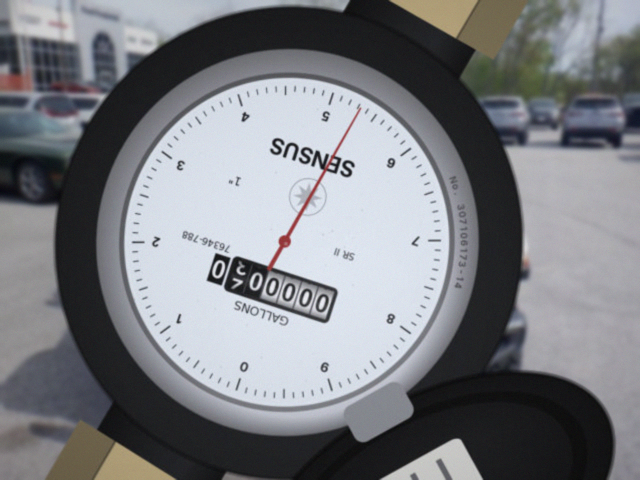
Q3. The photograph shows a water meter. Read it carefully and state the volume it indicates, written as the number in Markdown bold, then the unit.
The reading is **25.3** gal
